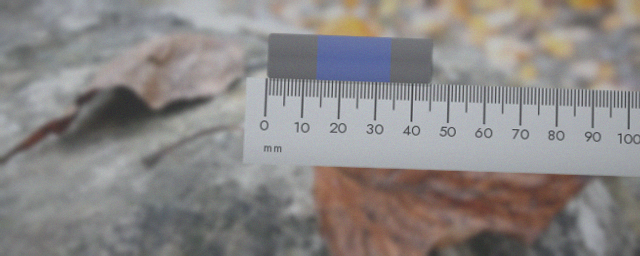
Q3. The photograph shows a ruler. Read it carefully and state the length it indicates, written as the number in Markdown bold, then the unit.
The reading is **45** mm
